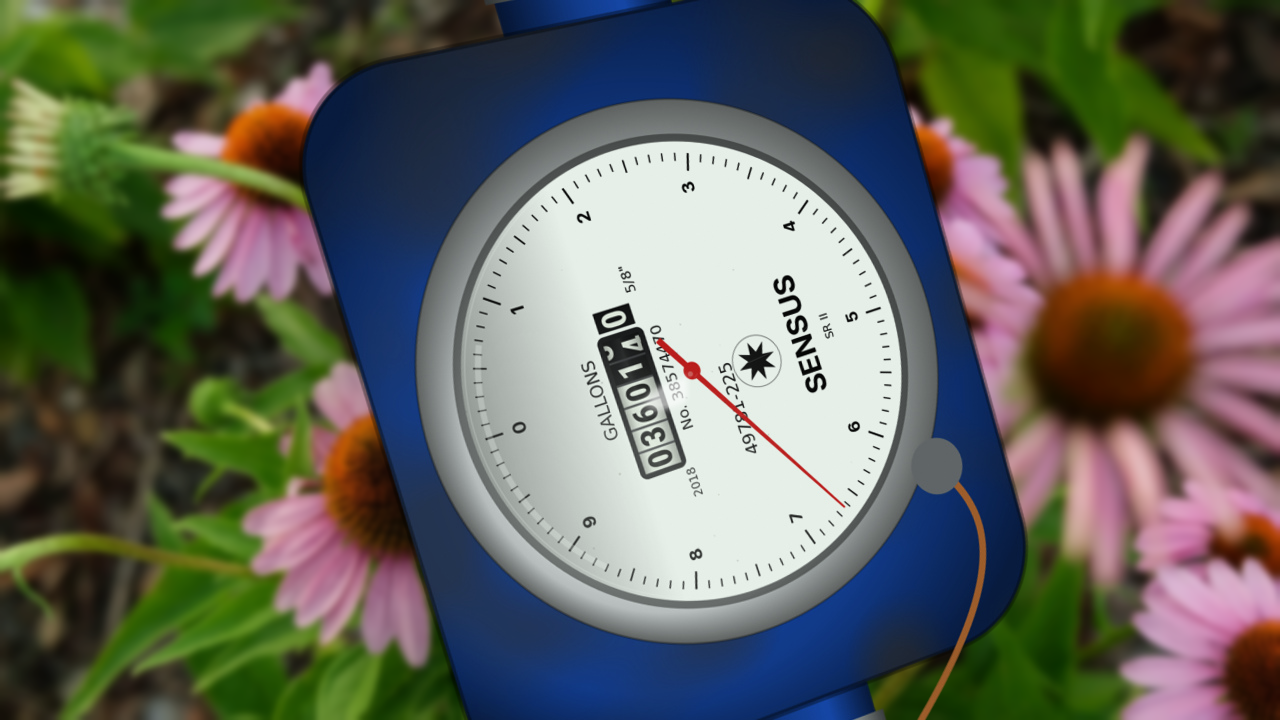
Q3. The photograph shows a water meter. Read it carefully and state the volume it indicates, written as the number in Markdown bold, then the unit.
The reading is **360136.6** gal
